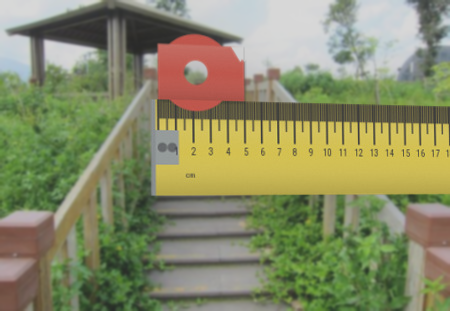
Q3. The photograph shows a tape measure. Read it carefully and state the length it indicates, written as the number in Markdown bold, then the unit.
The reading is **5** cm
